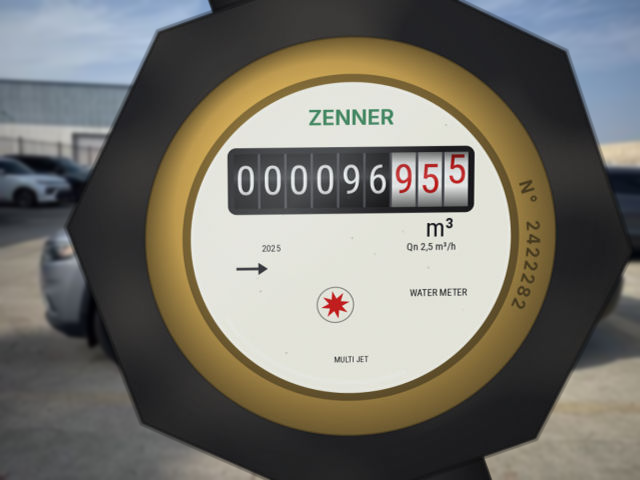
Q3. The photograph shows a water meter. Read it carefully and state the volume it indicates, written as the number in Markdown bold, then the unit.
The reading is **96.955** m³
